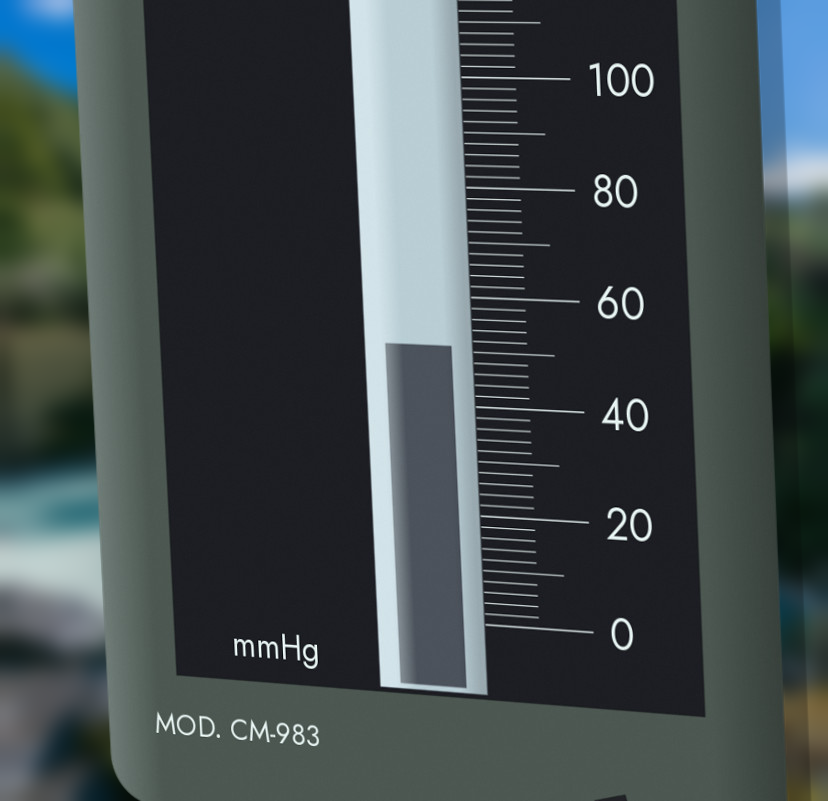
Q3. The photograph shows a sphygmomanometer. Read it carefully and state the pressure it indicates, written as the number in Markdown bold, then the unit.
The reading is **51** mmHg
